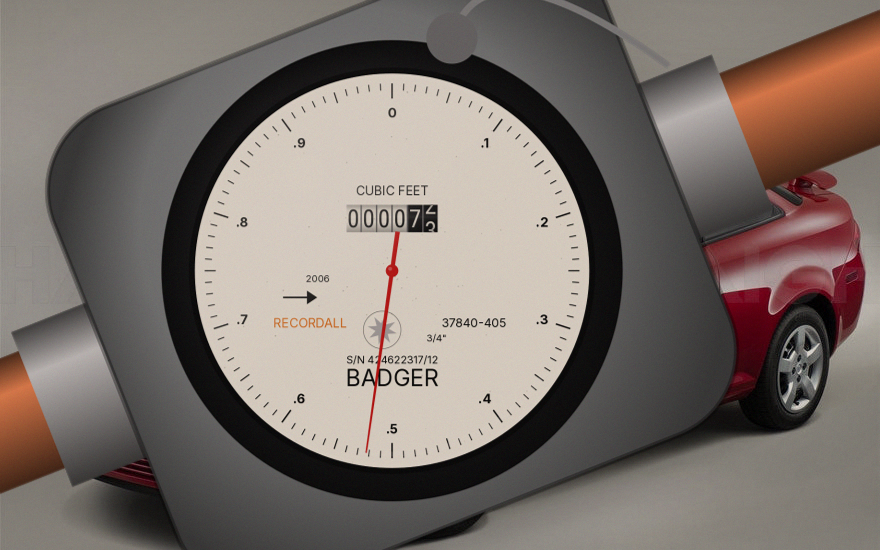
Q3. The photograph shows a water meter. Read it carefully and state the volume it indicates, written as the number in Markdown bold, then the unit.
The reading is **72.52** ft³
